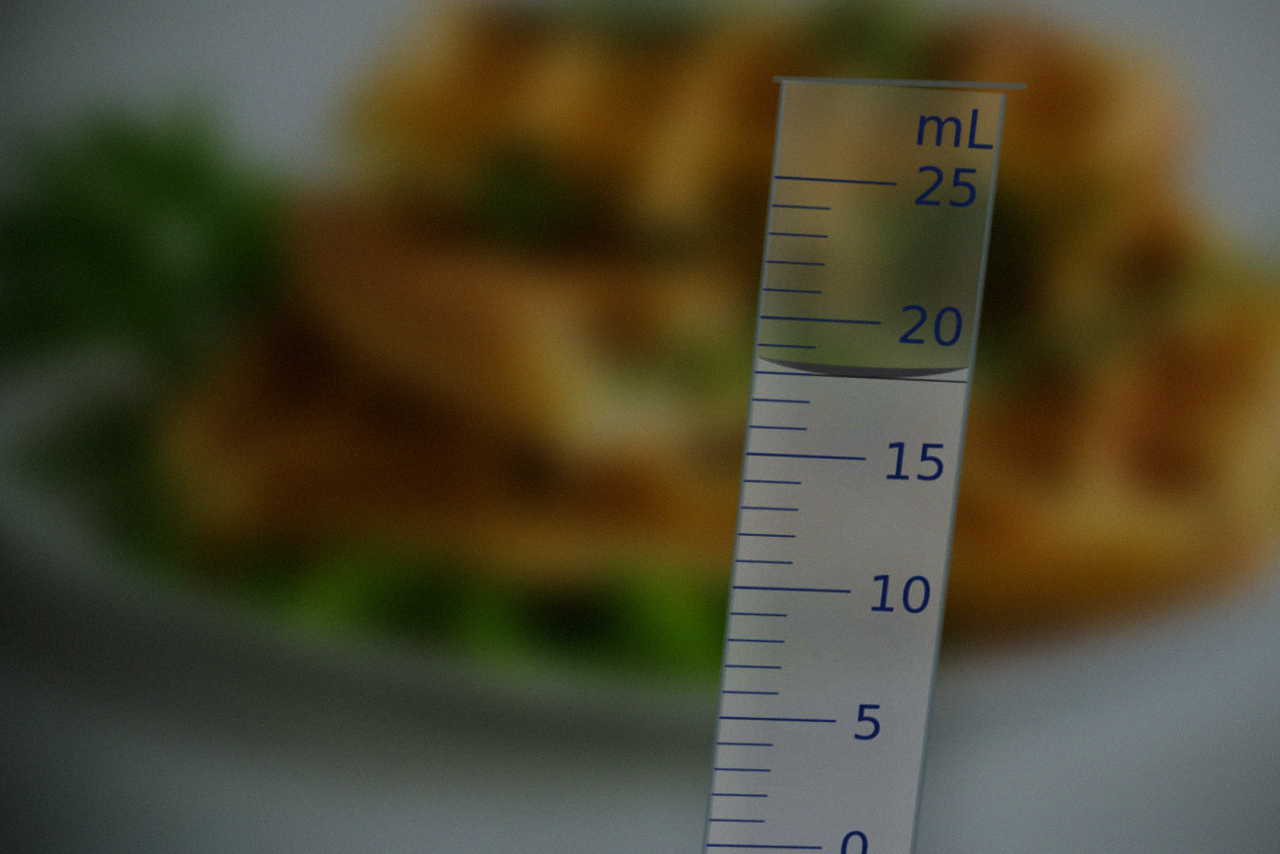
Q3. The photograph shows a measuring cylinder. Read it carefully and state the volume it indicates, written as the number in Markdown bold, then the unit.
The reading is **18** mL
